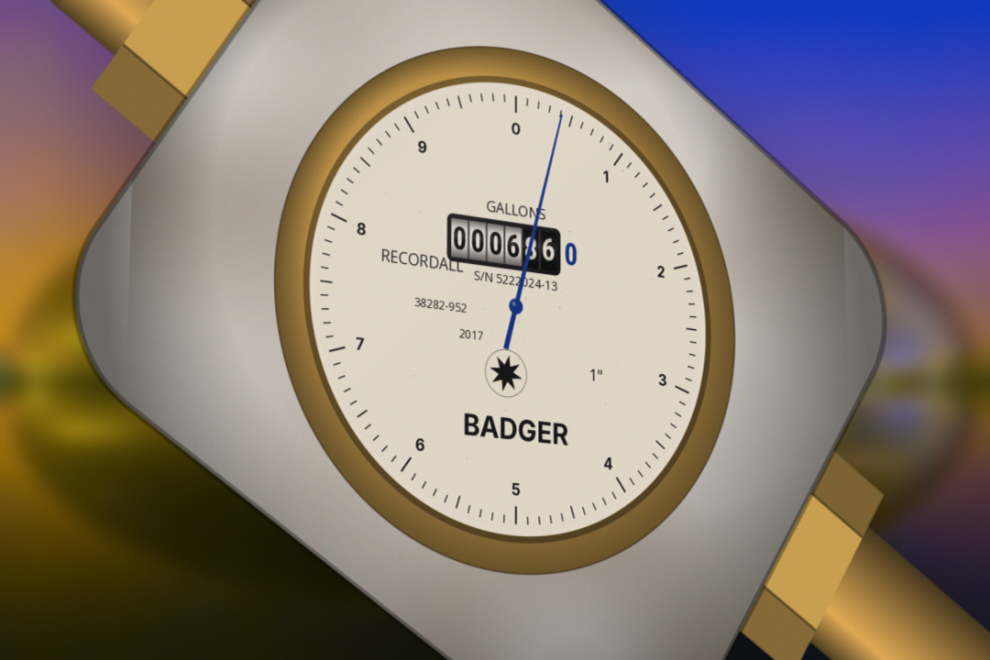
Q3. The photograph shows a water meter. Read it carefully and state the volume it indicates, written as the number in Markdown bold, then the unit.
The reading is **6860.4** gal
